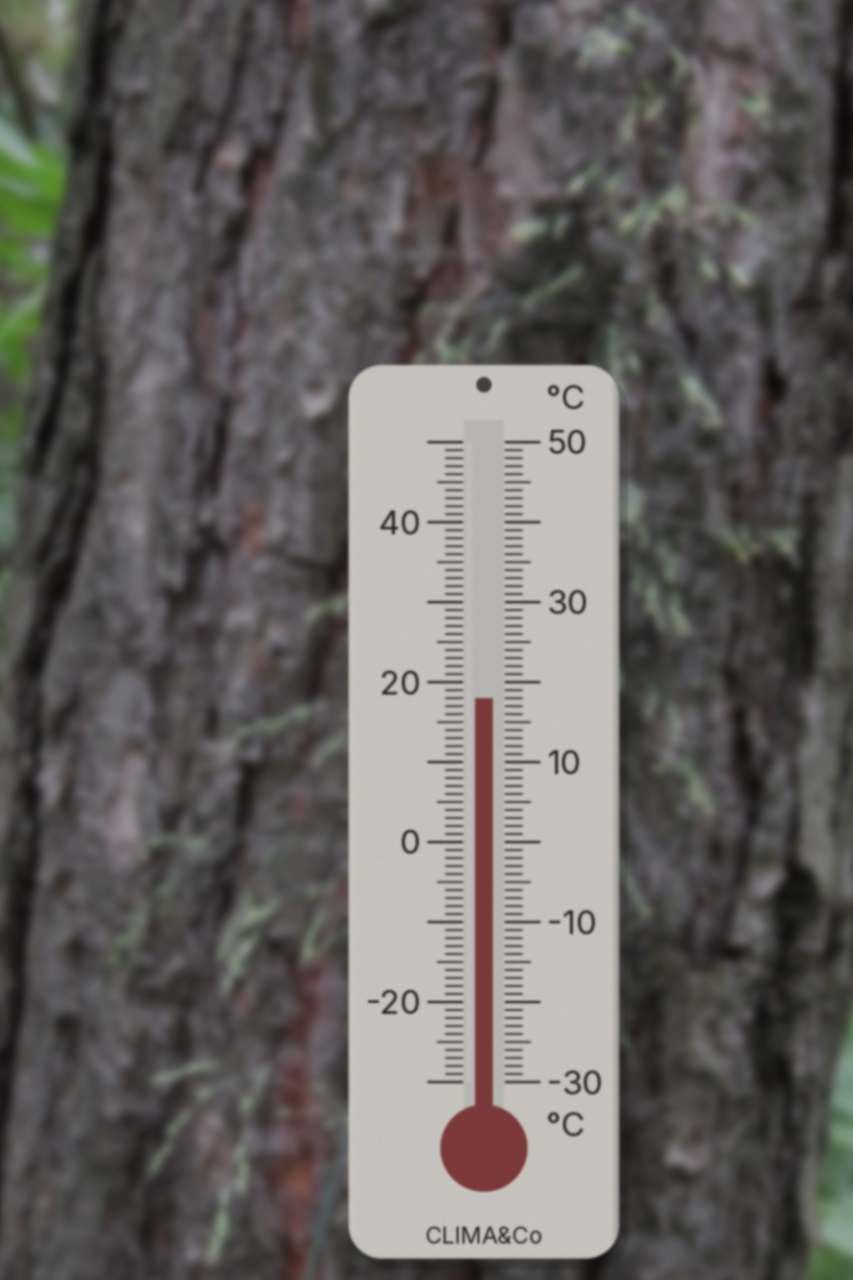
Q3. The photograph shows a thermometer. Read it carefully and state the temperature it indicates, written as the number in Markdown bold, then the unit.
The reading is **18** °C
